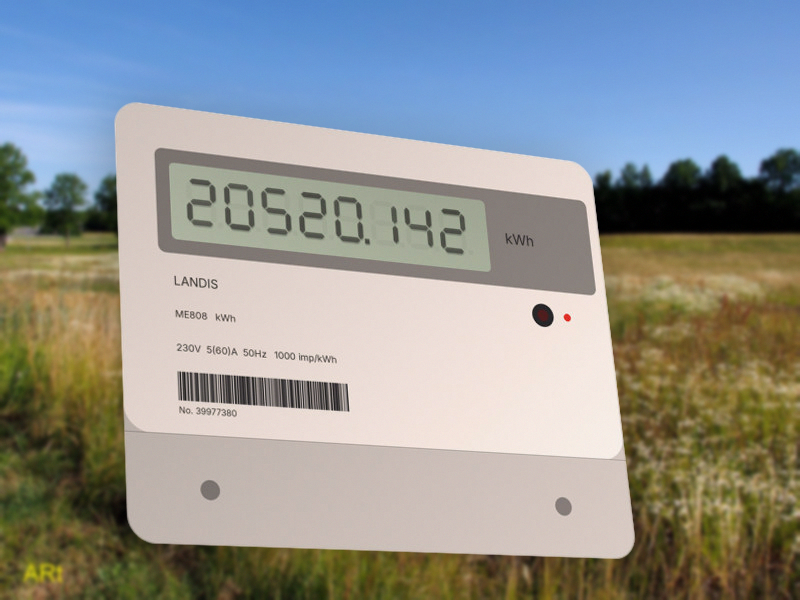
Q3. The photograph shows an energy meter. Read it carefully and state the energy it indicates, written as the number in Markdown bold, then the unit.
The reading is **20520.142** kWh
